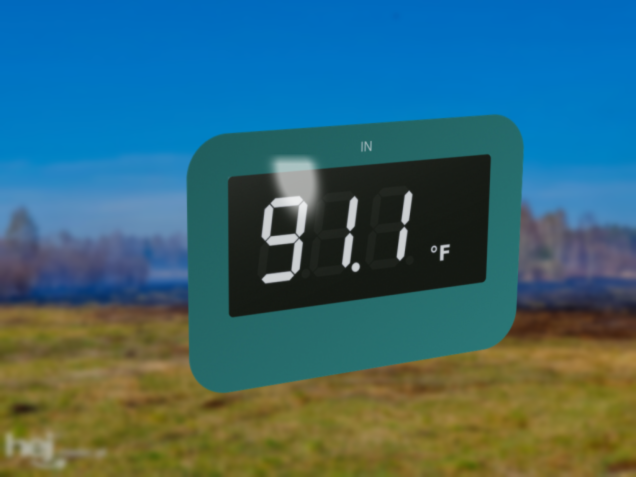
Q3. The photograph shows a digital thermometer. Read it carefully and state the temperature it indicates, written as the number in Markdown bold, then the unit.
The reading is **91.1** °F
